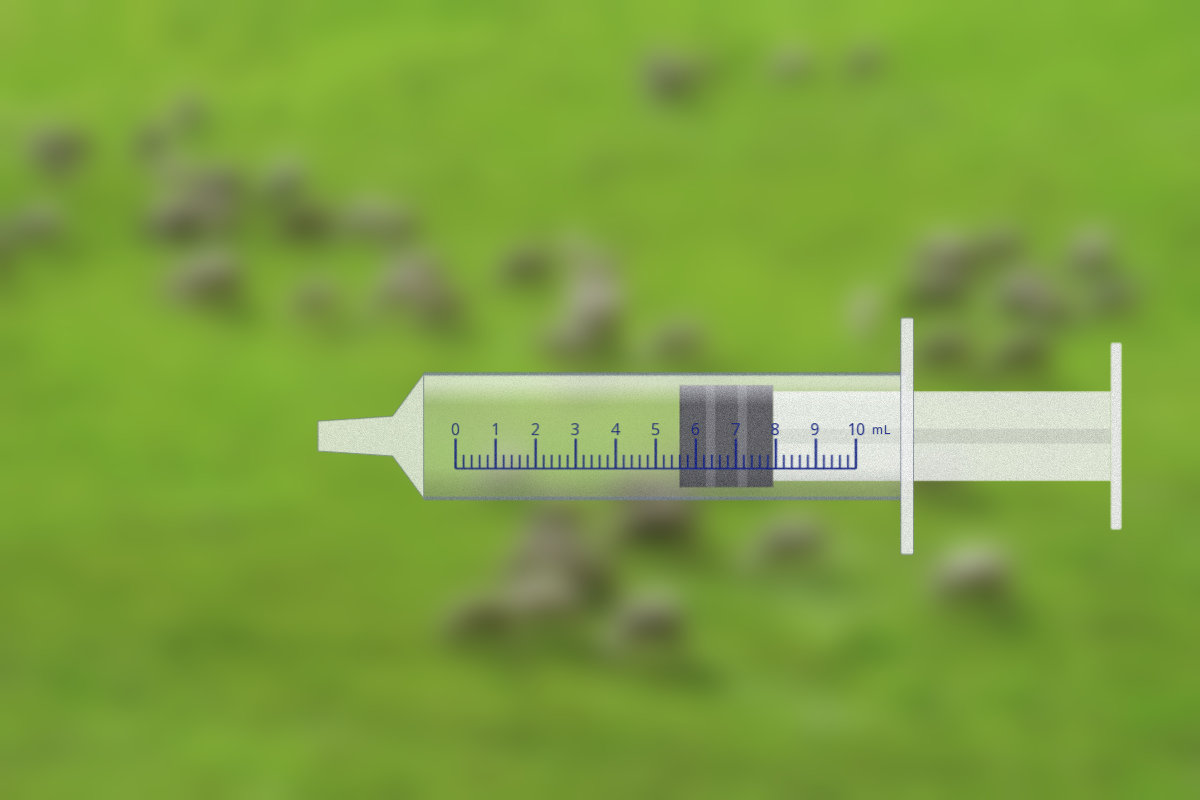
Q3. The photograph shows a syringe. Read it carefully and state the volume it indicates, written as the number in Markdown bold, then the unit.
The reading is **5.6** mL
